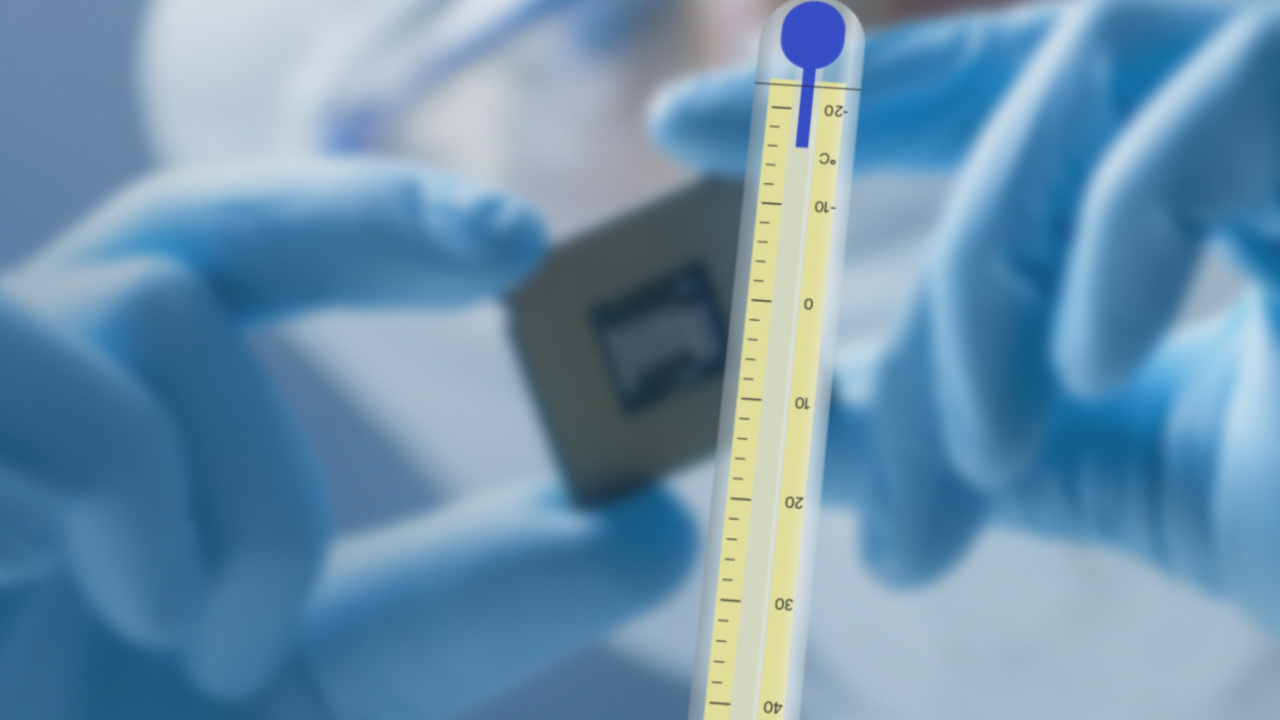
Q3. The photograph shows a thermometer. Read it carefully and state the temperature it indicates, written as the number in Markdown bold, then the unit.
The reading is **-16** °C
